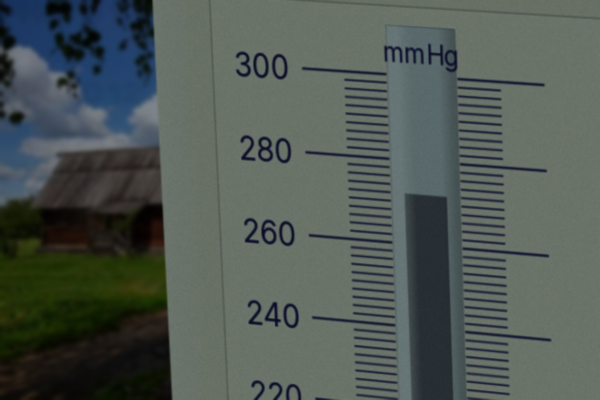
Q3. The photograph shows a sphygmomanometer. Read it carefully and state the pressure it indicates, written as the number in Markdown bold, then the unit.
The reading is **272** mmHg
